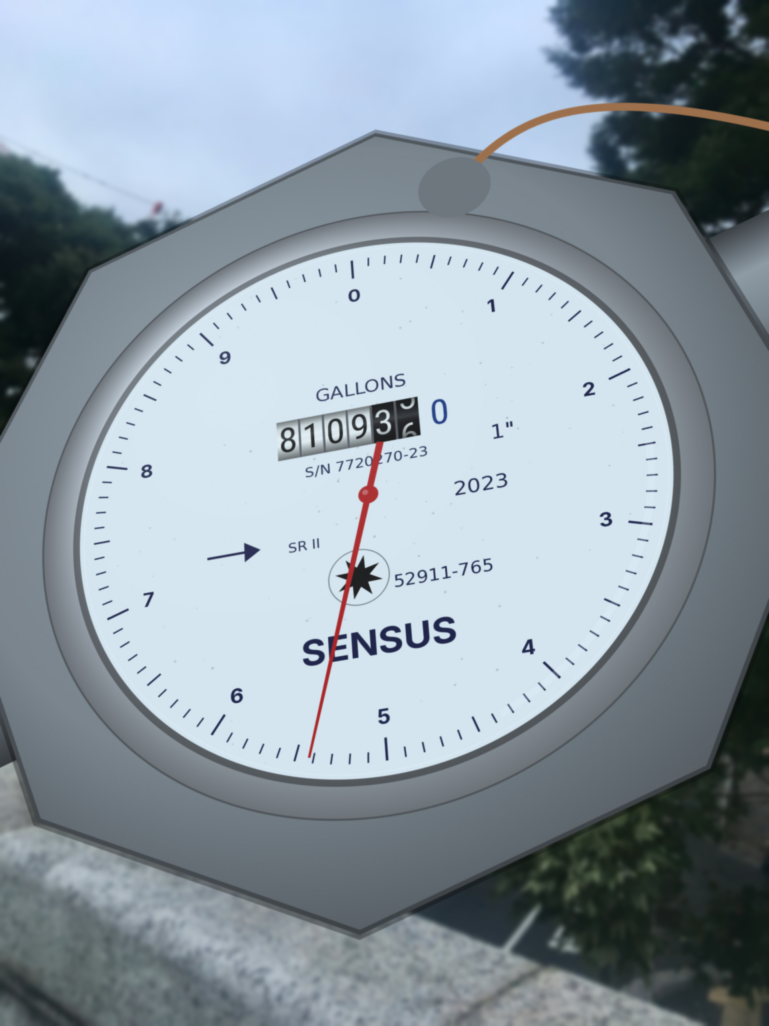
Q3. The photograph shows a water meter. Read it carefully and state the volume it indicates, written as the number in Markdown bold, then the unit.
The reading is **8109355.4** gal
